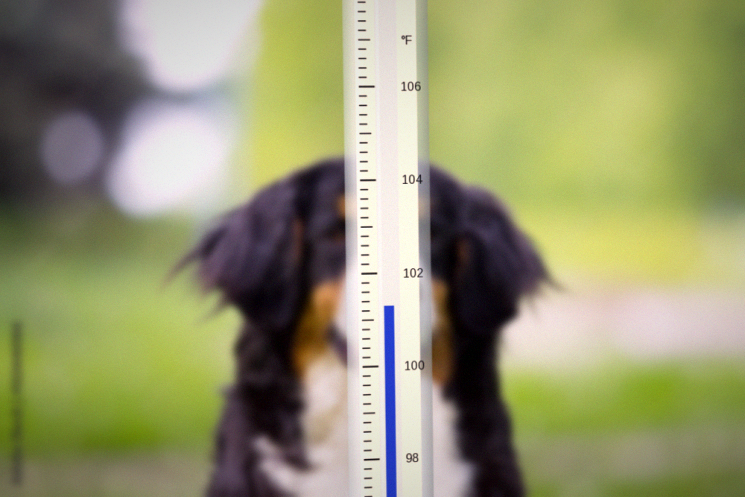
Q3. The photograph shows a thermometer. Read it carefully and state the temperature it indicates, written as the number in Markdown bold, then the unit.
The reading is **101.3** °F
